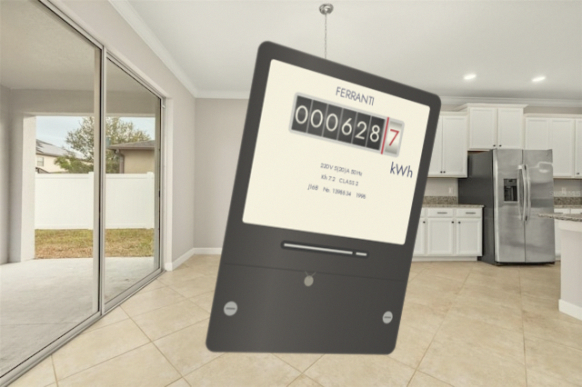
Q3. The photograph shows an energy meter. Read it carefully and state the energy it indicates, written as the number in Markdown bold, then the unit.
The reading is **628.7** kWh
